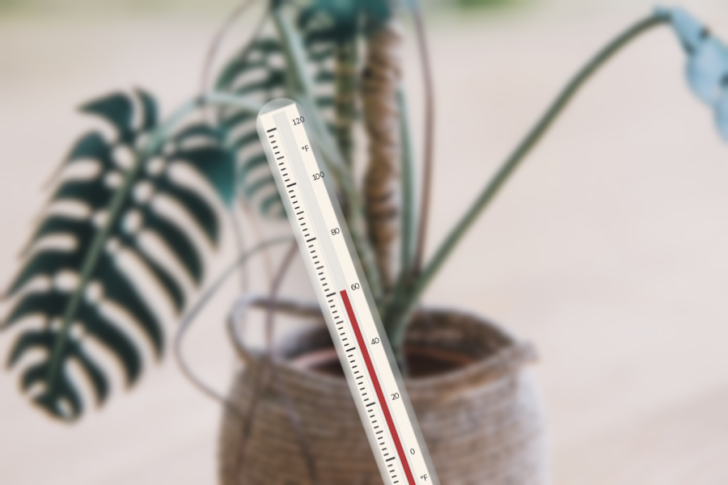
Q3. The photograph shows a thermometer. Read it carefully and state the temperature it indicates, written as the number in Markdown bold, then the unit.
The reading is **60** °F
